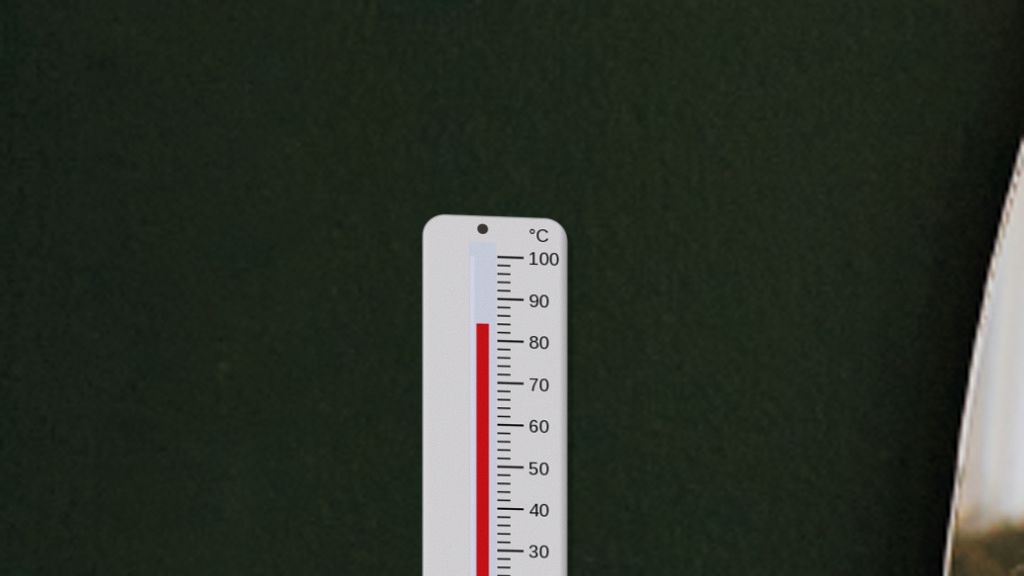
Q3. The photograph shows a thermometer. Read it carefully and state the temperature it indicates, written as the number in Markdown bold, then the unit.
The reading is **84** °C
